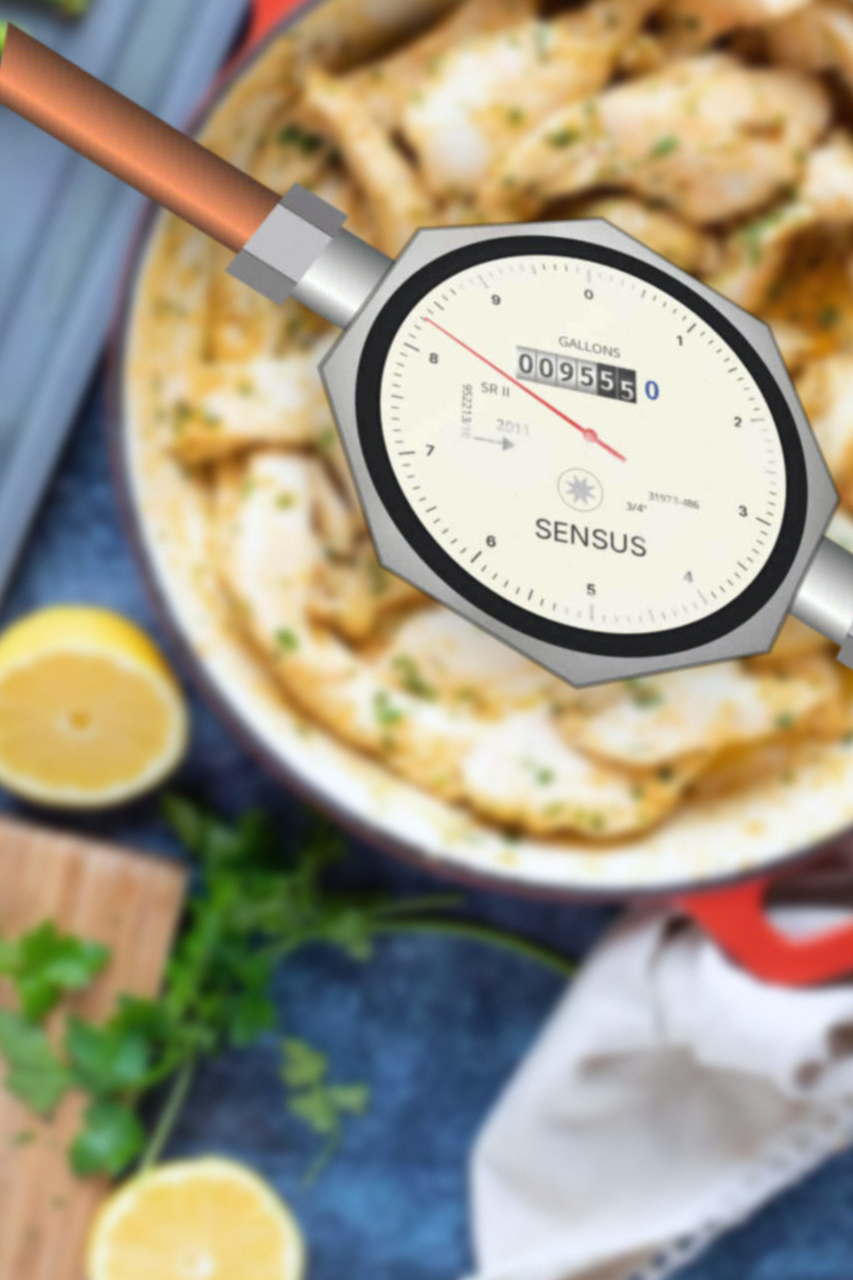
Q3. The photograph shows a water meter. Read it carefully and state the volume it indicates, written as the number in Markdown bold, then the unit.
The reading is **95548.3** gal
